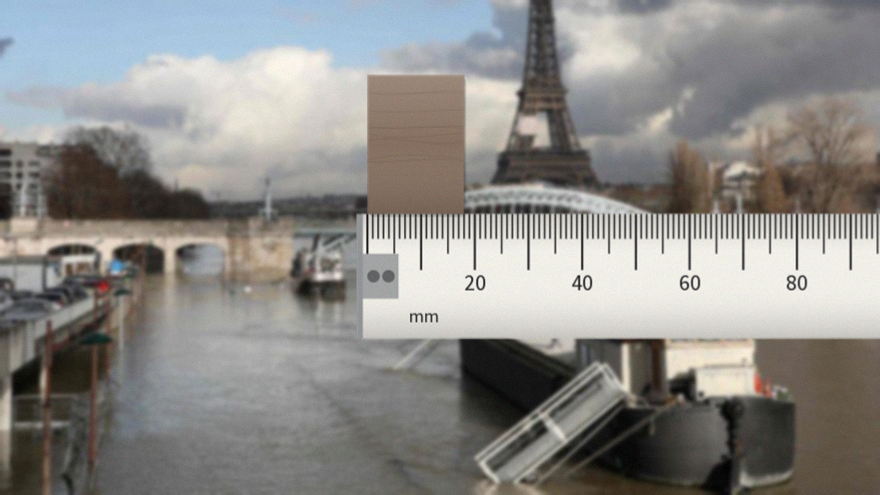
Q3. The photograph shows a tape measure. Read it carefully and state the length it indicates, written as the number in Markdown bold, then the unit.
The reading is **18** mm
